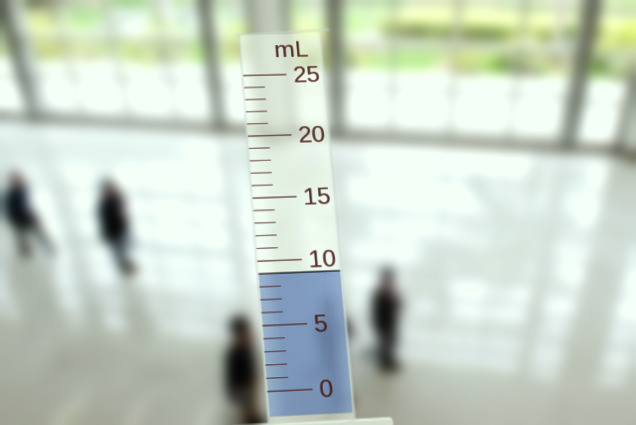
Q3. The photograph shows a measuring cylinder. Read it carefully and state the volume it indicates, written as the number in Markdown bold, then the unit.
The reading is **9** mL
